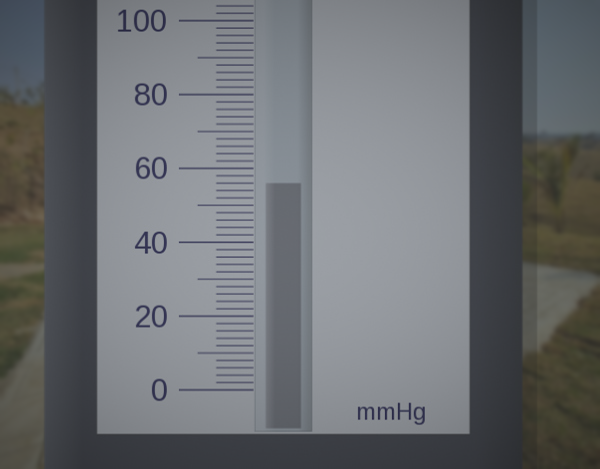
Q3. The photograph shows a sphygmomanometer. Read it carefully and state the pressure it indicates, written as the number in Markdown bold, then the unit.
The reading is **56** mmHg
